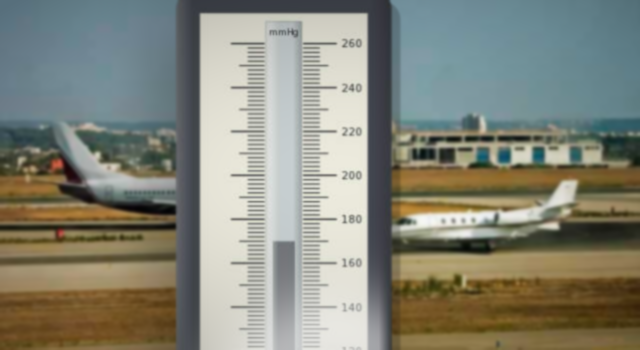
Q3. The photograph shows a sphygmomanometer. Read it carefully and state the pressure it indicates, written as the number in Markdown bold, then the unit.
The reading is **170** mmHg
